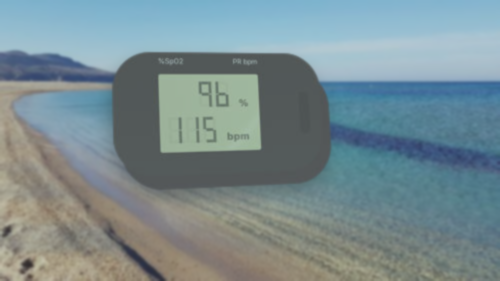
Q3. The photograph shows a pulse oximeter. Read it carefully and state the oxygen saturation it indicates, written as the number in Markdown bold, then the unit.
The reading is **96** %
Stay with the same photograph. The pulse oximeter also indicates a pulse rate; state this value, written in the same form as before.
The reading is **115** bpm
